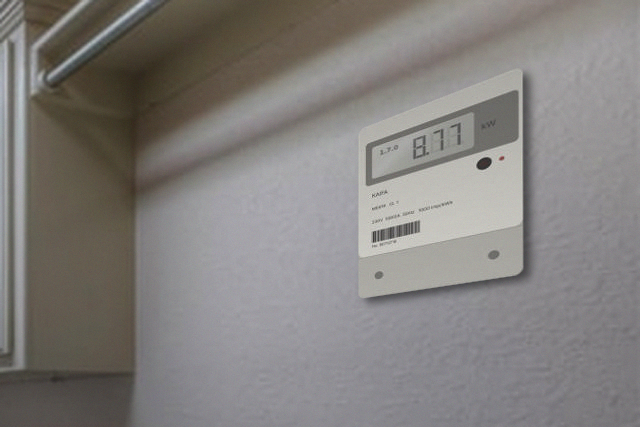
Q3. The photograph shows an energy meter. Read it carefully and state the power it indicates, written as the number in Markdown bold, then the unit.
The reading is **8.77** kW
